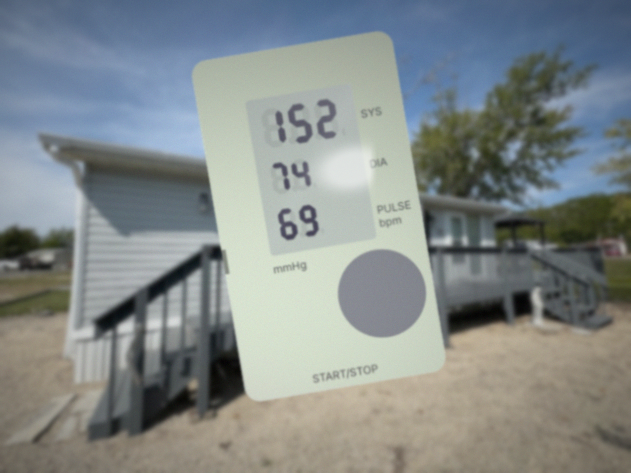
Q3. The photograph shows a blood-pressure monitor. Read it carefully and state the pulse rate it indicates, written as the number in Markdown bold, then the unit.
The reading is **69** bpm
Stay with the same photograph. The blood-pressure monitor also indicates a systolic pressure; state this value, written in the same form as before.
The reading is **152** mmHg
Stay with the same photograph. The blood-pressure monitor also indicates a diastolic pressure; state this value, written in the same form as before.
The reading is **74** mmHg
